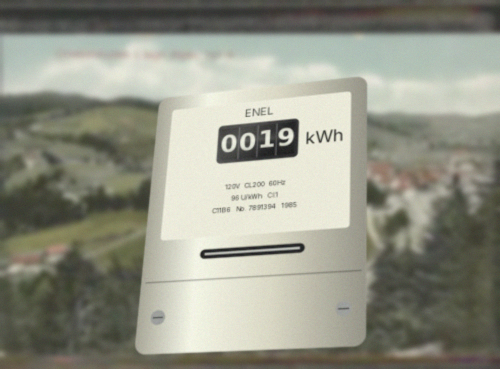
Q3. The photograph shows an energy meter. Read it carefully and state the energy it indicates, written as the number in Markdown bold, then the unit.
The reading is **19** kWh
